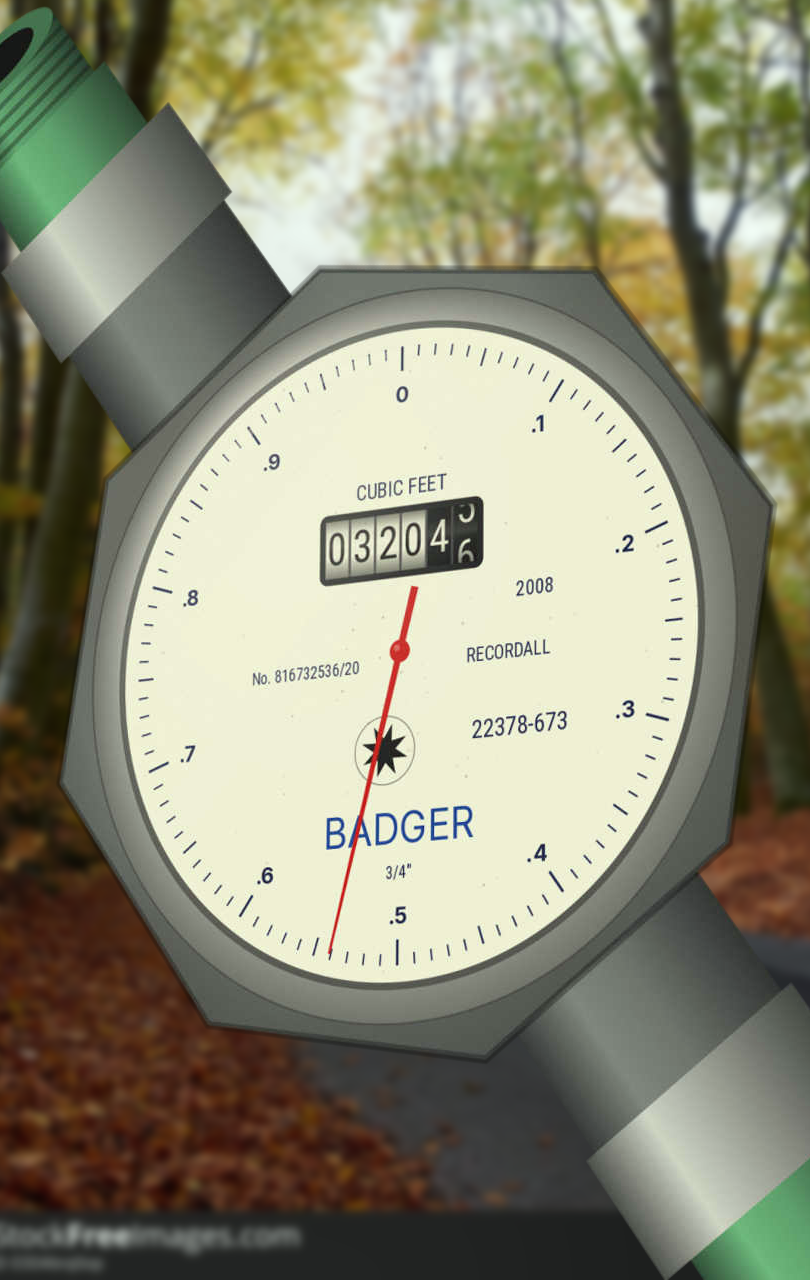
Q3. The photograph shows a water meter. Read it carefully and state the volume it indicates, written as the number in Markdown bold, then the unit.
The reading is **32045.54** ft³
